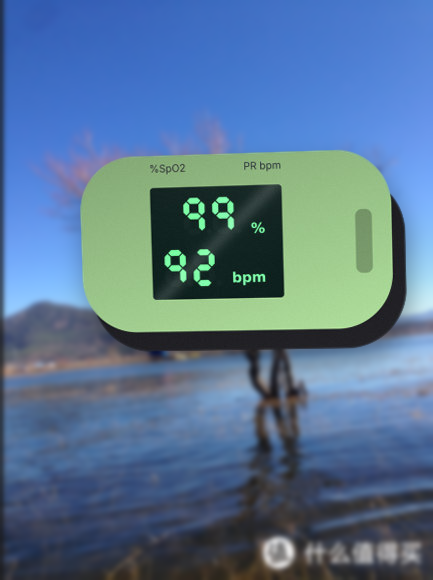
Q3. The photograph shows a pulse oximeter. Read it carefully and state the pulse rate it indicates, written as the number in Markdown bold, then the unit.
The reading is **92** bpm
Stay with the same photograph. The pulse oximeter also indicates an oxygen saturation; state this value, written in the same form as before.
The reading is **99** %
